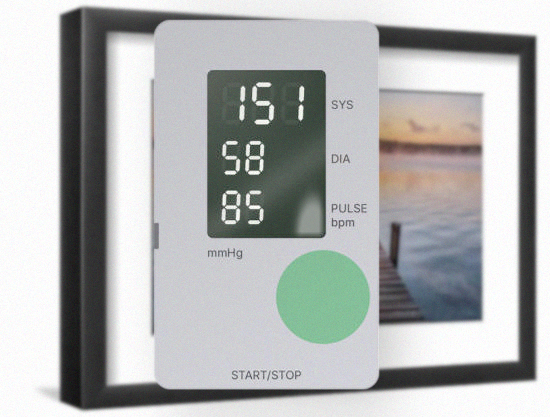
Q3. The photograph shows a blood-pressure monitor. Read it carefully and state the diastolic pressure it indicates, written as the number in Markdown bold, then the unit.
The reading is **58** mmHg
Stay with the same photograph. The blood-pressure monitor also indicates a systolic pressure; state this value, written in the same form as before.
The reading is **151** mmHg
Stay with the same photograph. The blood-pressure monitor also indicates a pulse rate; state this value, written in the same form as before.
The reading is **85** bpm
